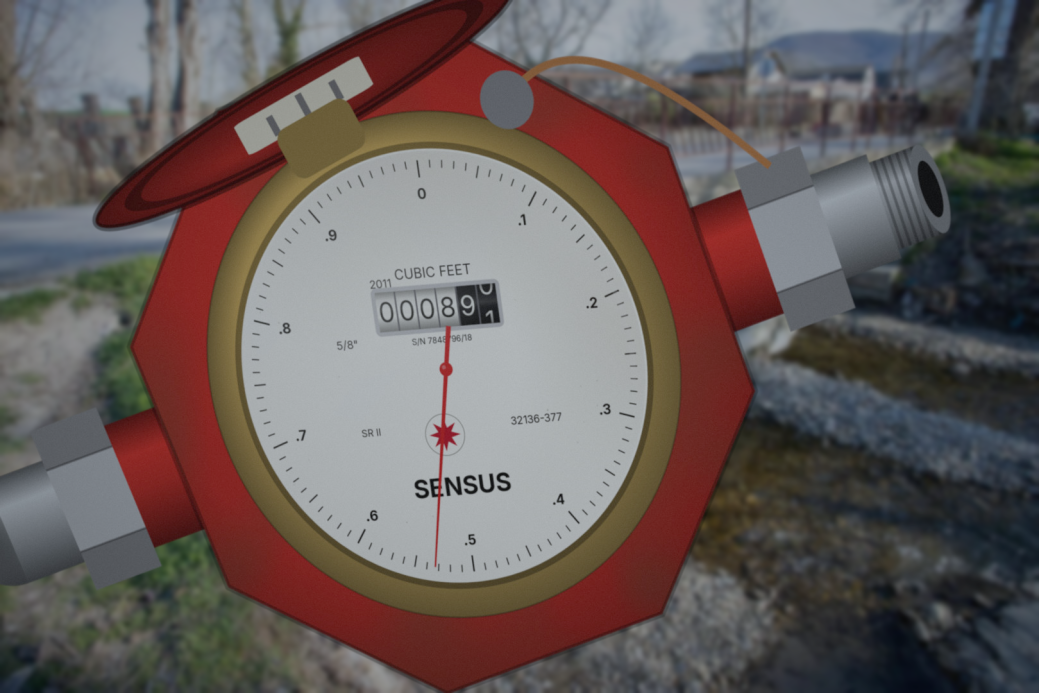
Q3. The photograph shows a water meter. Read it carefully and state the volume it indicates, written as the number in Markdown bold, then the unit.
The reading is **890.53** ft³
